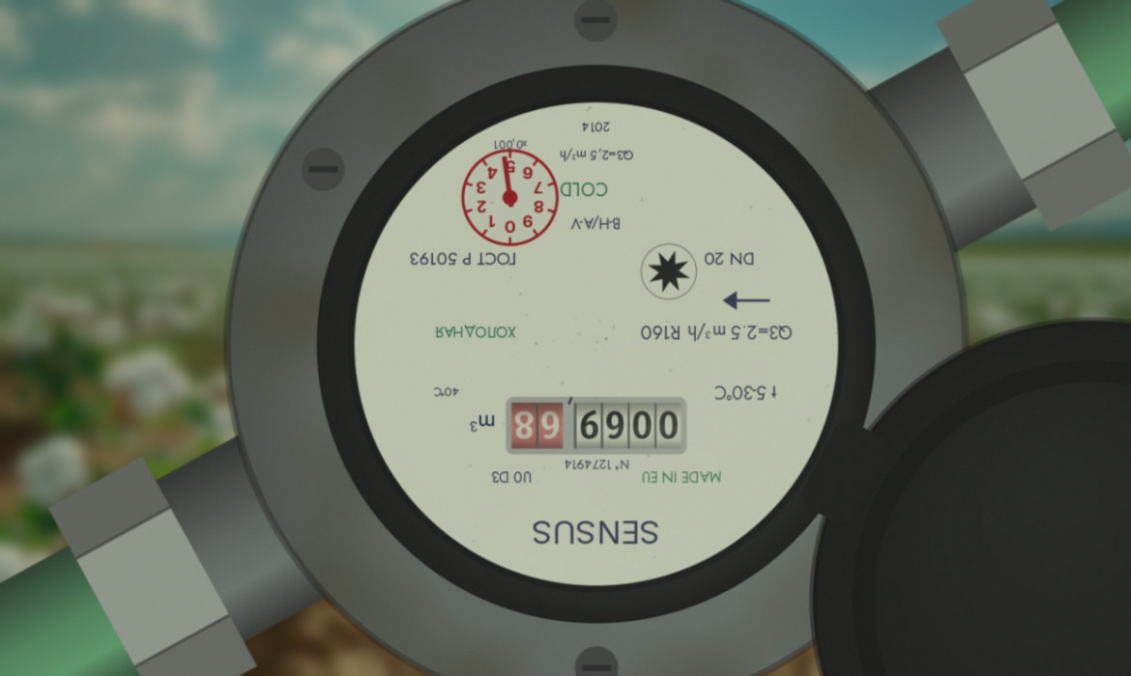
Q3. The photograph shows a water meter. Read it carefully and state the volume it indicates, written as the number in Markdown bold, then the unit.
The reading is **69.684** m³
